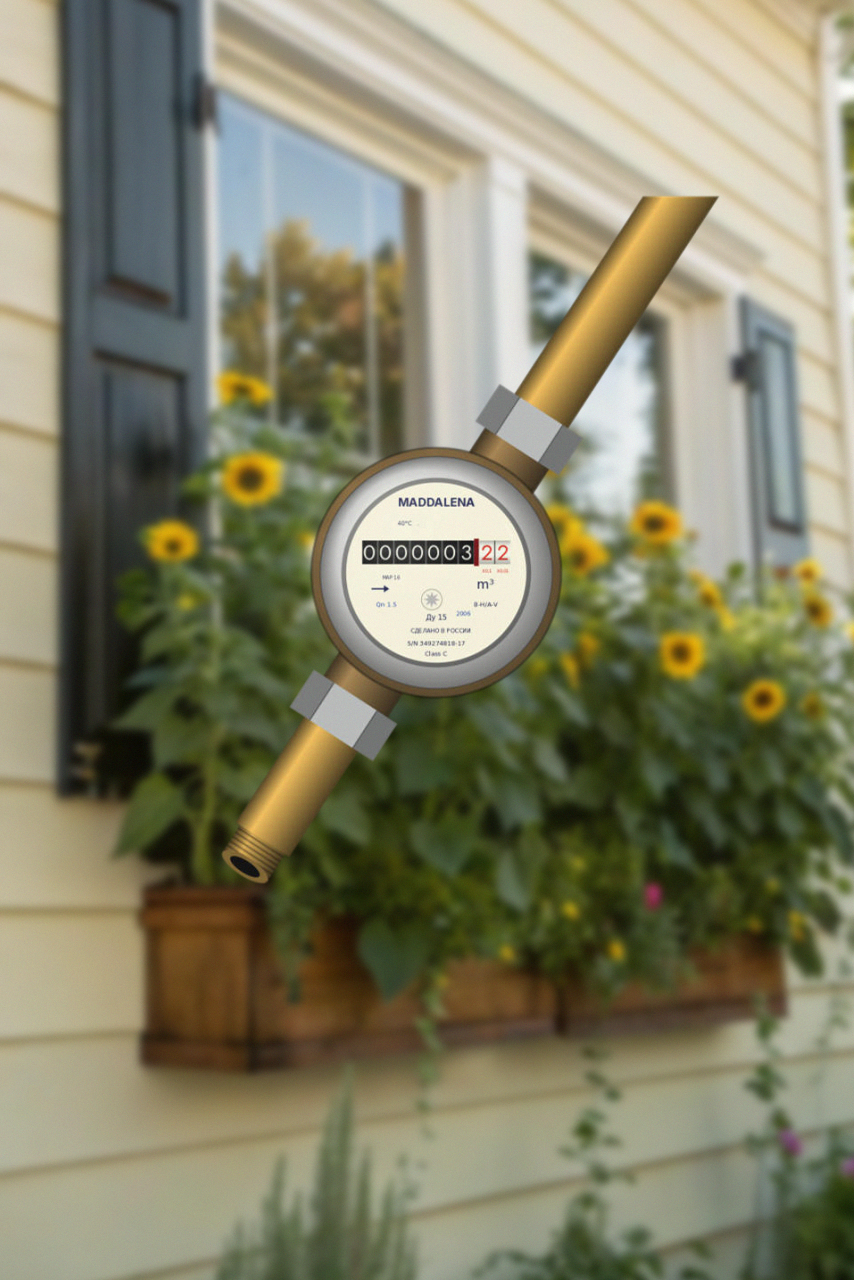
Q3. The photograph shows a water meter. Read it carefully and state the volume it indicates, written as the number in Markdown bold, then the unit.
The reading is **3.22** m³
